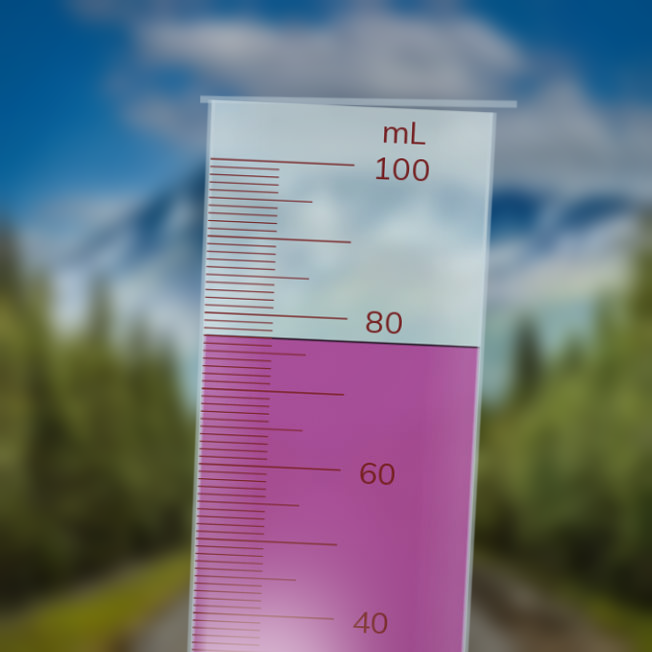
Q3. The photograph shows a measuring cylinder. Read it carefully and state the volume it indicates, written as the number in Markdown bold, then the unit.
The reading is **77** mL
